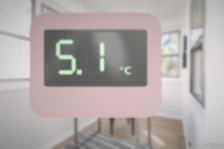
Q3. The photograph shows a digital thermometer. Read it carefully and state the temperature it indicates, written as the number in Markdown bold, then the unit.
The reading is **5.1** °C
